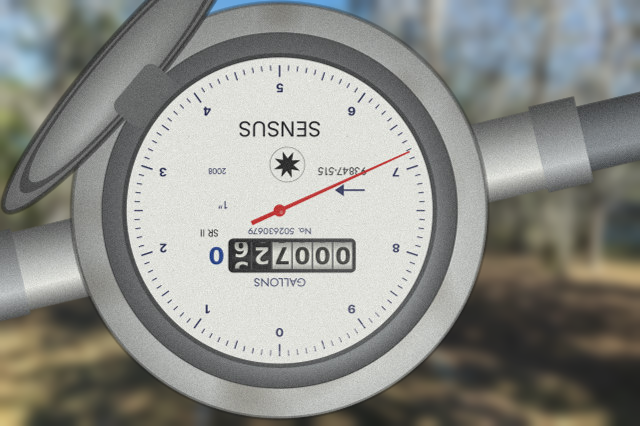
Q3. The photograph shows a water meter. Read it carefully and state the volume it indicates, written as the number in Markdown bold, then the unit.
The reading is **7256.8** gal
